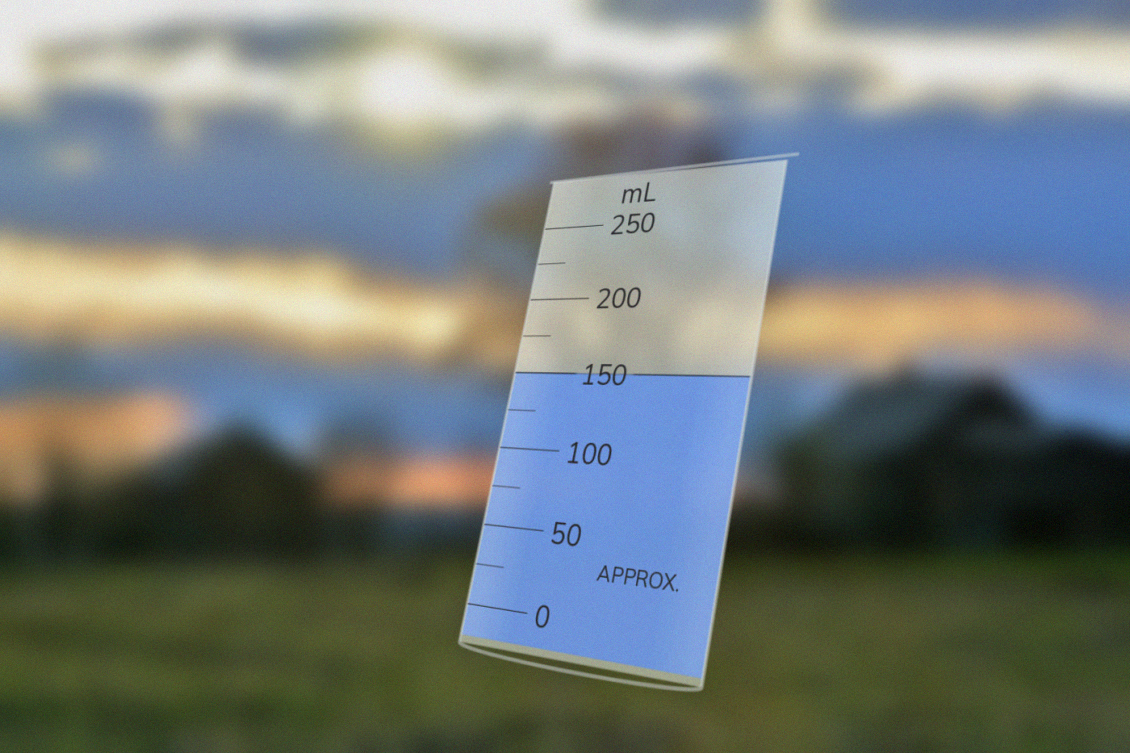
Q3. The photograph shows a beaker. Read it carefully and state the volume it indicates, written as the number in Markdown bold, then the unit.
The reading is **150** mL
